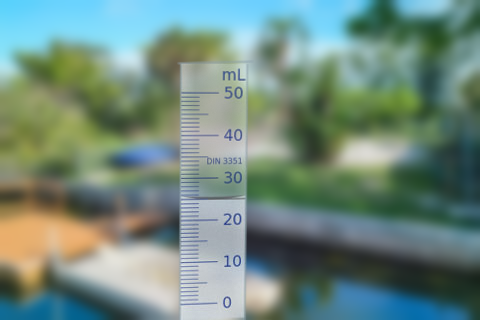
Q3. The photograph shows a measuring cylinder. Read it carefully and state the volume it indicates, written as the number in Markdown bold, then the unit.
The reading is **25** mL
